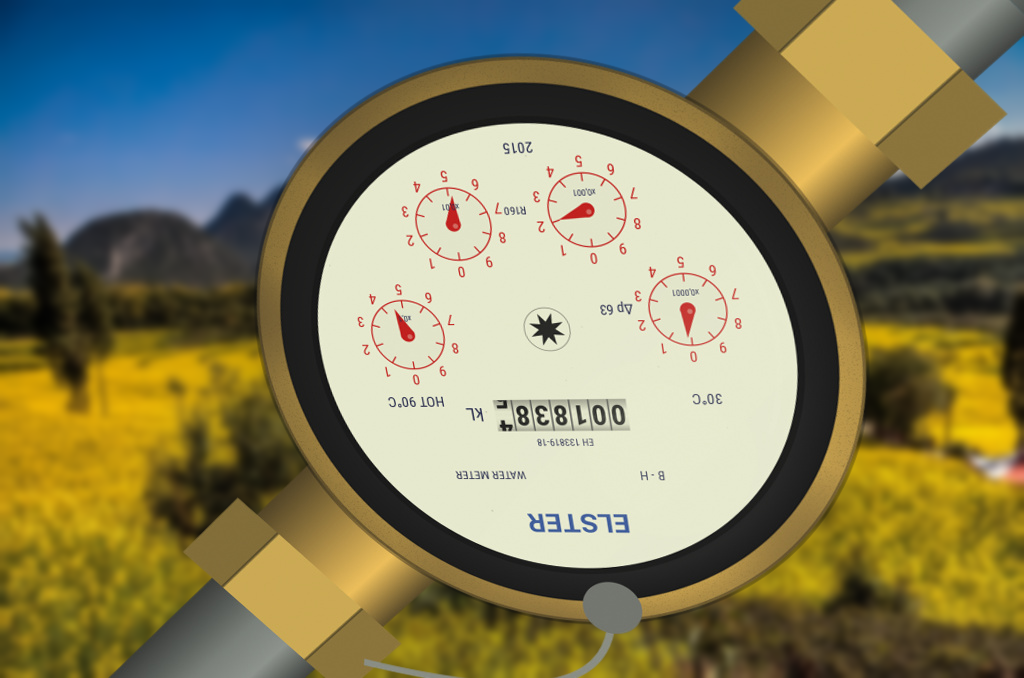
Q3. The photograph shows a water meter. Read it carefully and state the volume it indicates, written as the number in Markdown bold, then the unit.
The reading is **18384.4520** kL
